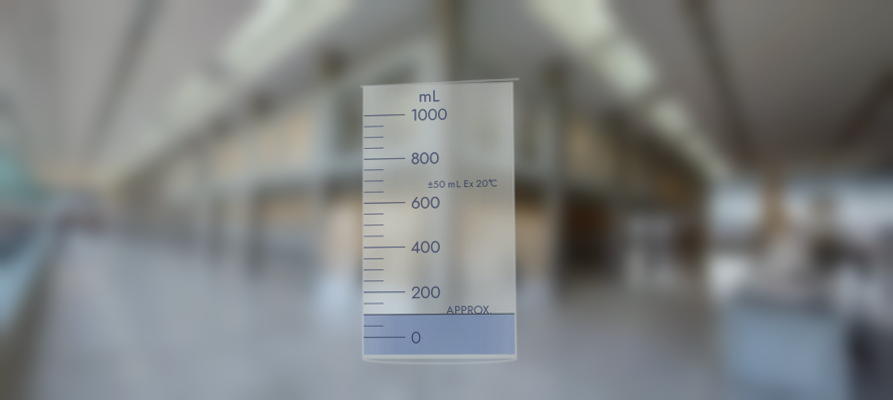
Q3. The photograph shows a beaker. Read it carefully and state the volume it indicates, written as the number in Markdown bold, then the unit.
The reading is **100** mL
